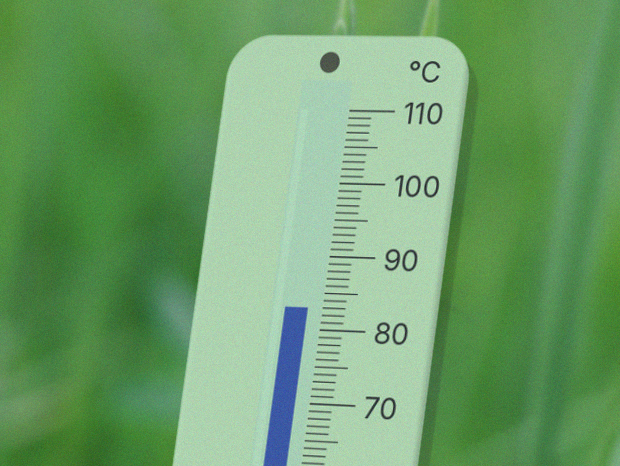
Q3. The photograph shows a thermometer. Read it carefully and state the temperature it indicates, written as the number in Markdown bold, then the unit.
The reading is **83** °C
